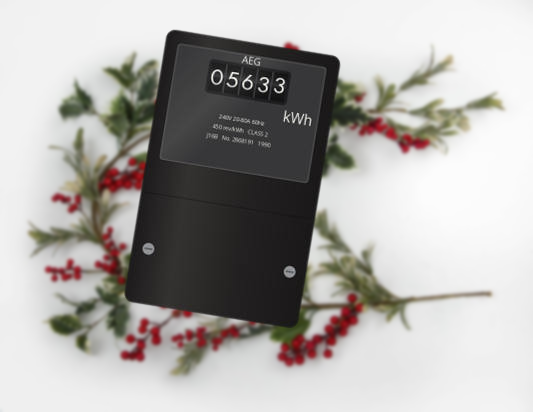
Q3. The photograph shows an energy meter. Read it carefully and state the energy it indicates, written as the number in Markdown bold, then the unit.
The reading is **5633** kWh
